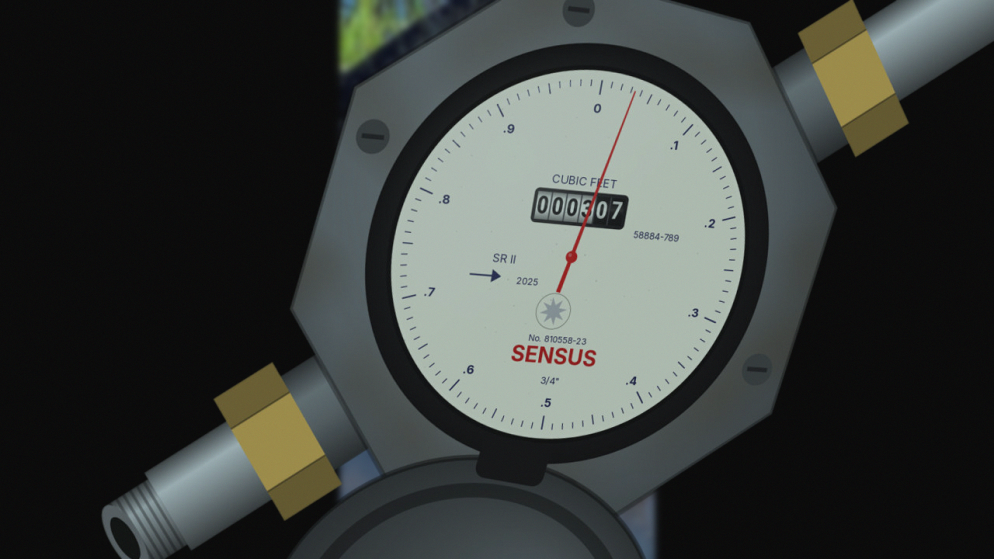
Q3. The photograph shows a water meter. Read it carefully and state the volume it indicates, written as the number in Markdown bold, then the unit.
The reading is **307.03** ft³
